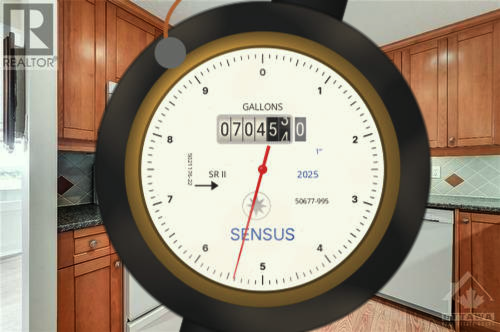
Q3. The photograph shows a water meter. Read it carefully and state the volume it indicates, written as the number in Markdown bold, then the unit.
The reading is **704535.4** gal
